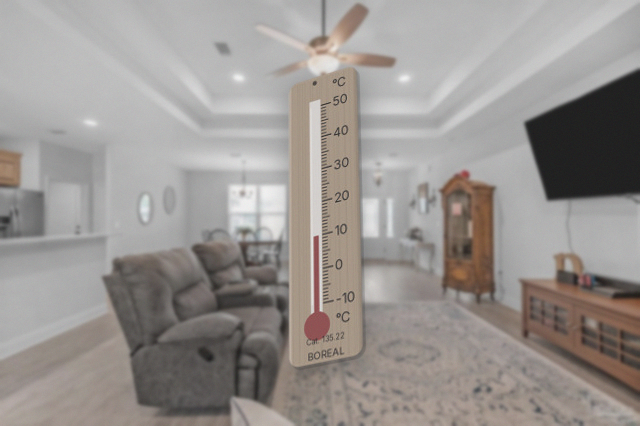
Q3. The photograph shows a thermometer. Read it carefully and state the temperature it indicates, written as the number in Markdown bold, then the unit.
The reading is **10** °C
